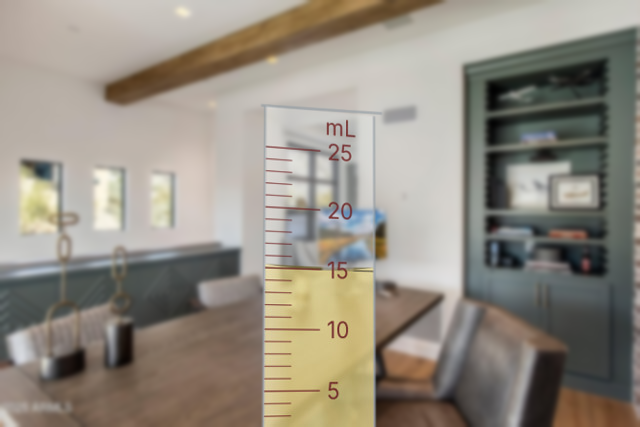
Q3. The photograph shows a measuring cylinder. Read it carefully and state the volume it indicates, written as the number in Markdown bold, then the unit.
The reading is **15** mL
